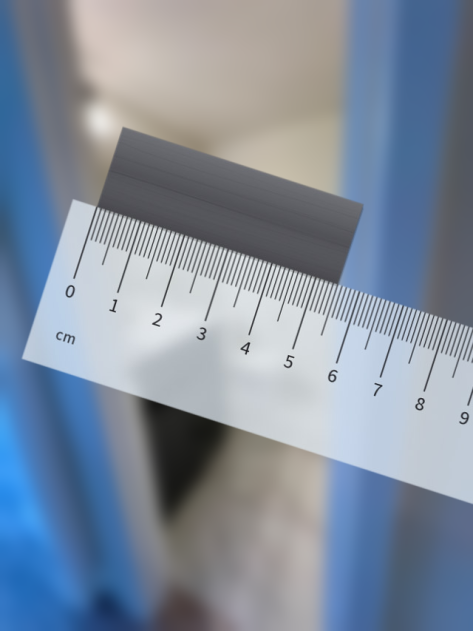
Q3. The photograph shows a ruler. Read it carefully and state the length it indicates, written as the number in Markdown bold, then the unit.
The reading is **5.5** cm
